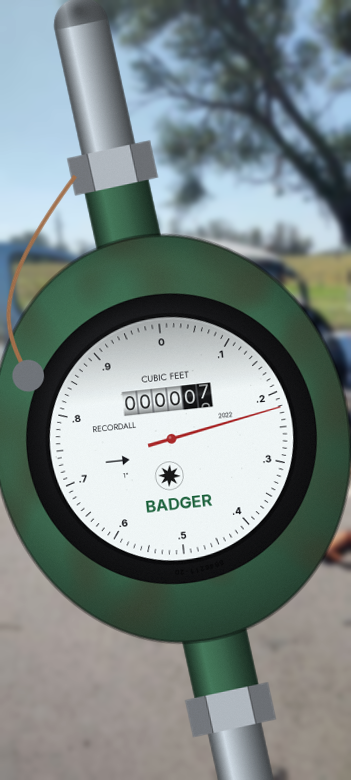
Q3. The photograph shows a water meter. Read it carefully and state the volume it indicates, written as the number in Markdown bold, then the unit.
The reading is **7.22** ft³
